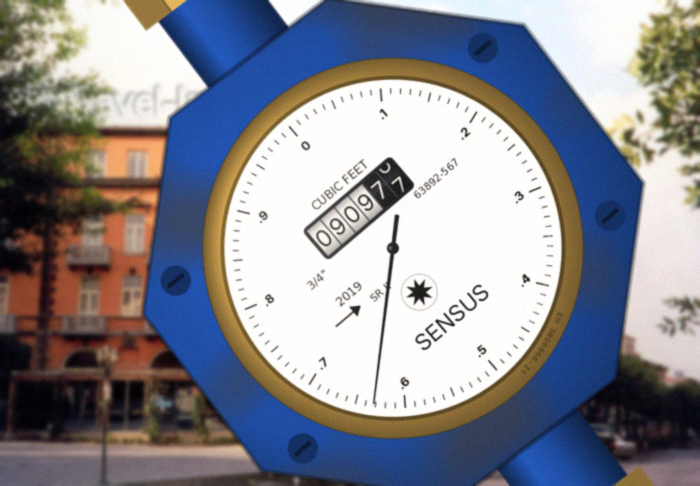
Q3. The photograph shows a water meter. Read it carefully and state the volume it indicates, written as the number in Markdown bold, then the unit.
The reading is **90976.63** ft³
